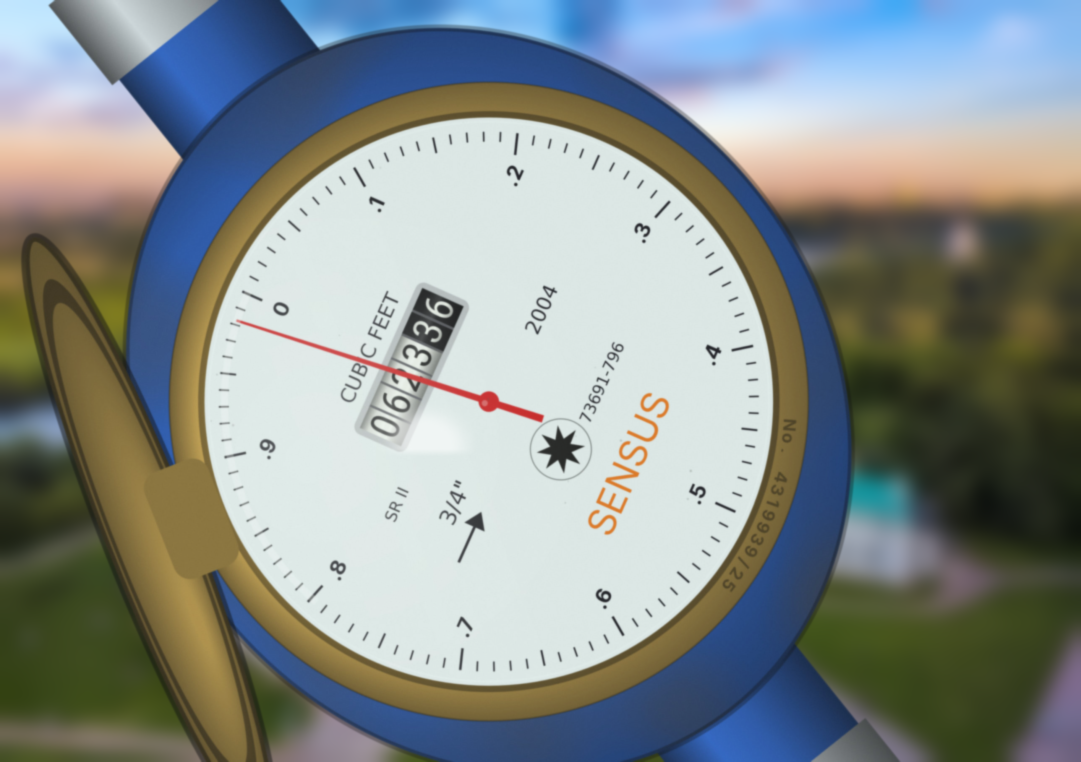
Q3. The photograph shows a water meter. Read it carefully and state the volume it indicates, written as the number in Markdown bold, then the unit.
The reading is **62335.98** ft³
